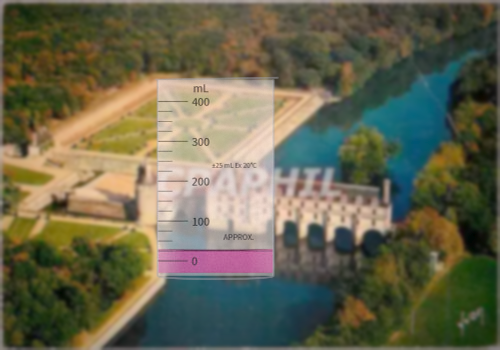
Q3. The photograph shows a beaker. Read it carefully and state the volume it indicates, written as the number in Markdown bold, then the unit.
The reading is **25** mL
